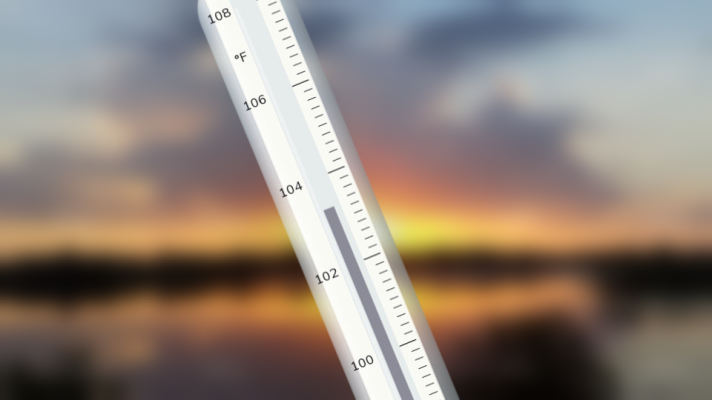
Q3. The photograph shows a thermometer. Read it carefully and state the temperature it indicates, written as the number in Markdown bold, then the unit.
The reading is **103.3** °F
